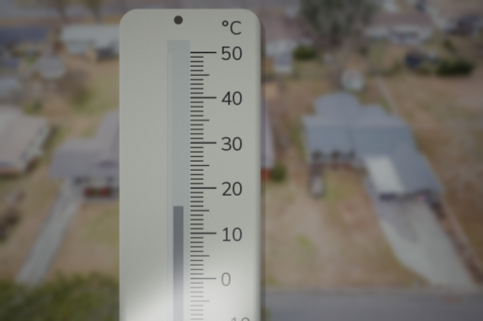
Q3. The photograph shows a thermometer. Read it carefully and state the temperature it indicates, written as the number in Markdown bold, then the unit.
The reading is **16** °C
